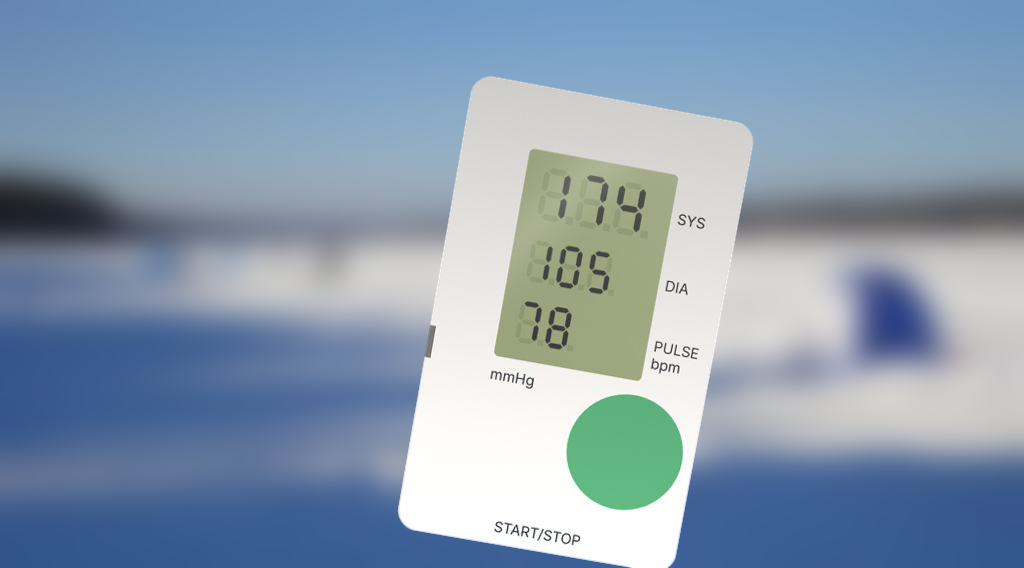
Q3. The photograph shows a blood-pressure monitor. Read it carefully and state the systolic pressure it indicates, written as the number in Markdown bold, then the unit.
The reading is **174** mmHg
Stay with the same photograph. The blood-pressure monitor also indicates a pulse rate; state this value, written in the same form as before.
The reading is **78** bpm
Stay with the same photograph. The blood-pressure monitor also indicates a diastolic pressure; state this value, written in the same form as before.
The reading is **105** mmHg
